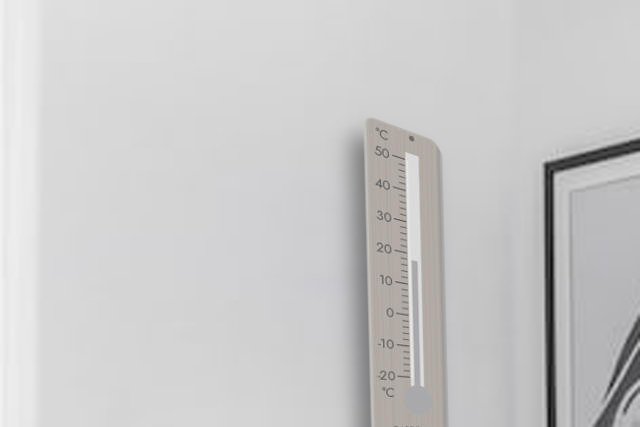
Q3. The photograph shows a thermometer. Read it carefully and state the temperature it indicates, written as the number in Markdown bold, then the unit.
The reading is **18** °C
